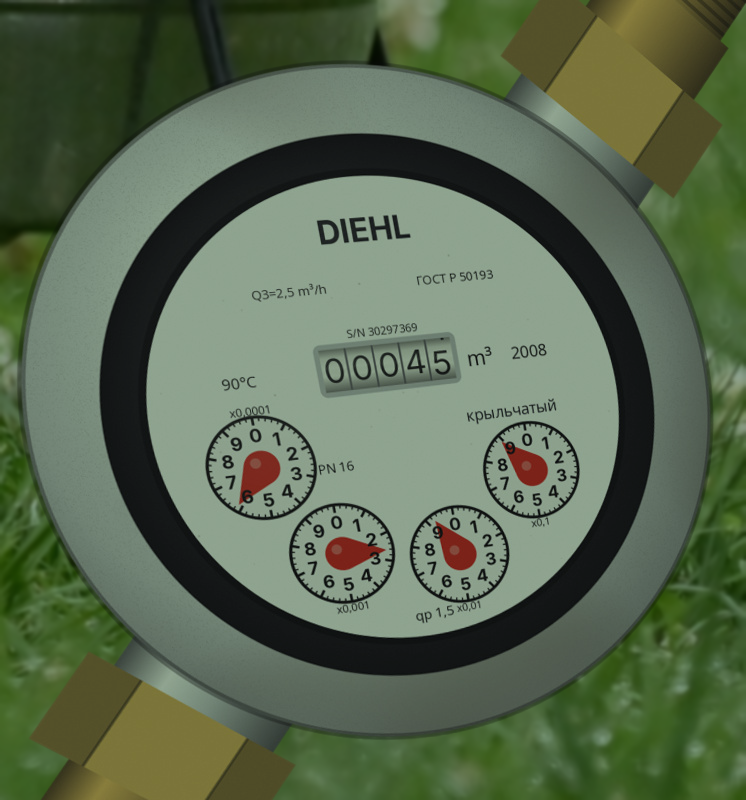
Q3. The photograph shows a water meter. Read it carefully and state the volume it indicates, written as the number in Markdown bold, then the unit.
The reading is **44.8926** m³
